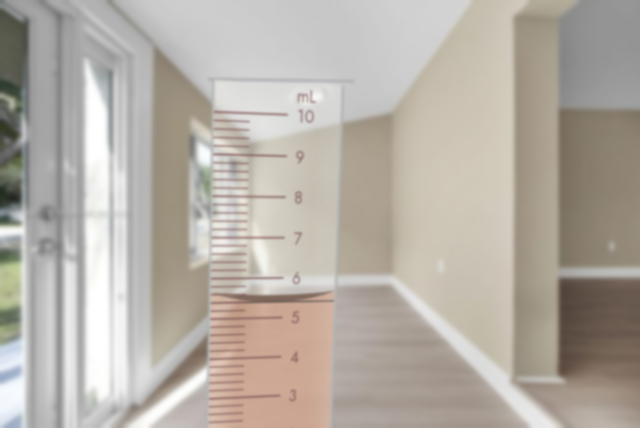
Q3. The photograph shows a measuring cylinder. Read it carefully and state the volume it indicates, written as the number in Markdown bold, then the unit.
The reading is **5.4** mL
